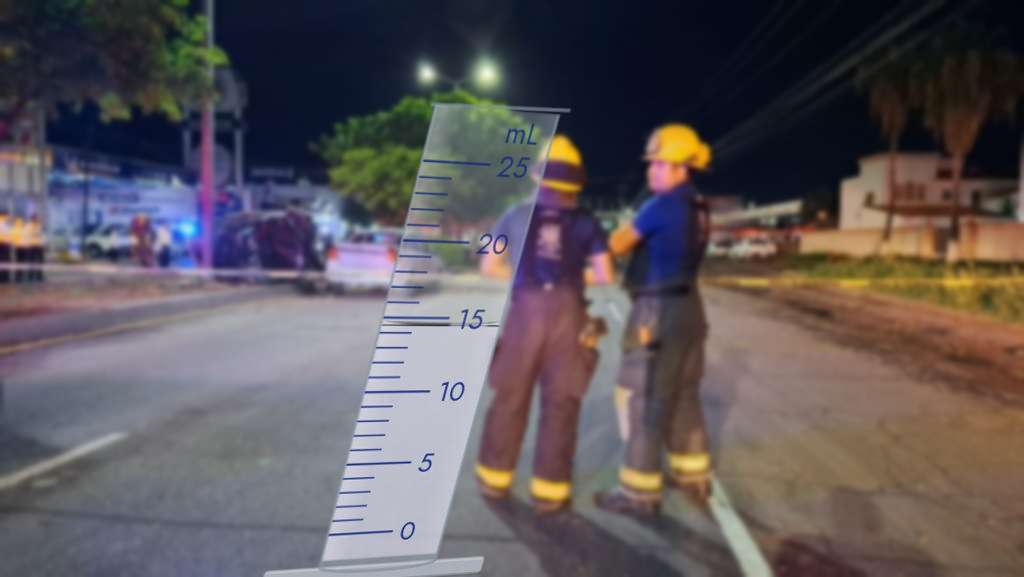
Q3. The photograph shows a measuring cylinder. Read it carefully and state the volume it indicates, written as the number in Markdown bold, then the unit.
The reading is **14.5** mL
